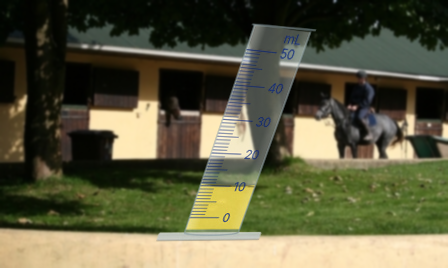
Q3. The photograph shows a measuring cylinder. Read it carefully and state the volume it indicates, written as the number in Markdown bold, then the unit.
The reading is **10** mL
